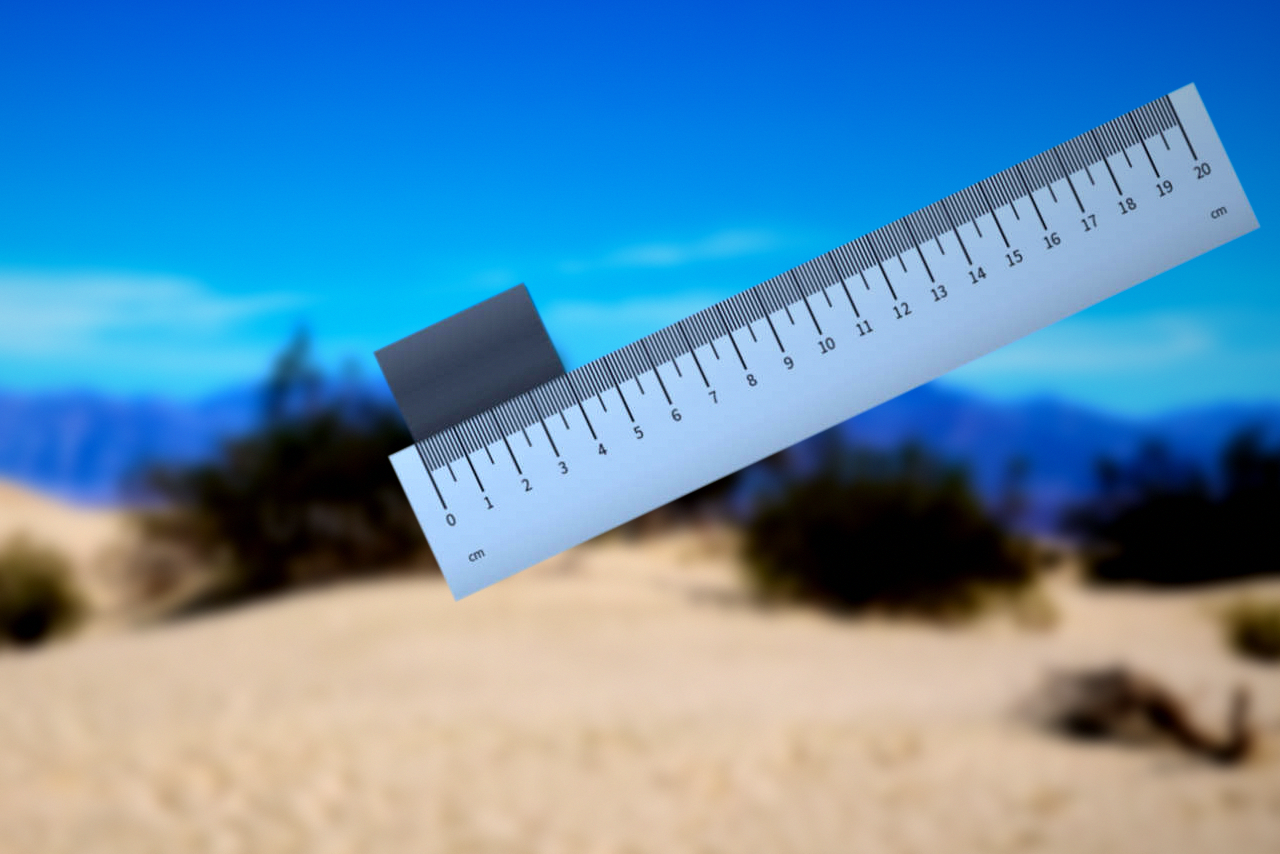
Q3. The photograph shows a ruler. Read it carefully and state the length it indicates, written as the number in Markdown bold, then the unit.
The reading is **4** cm
